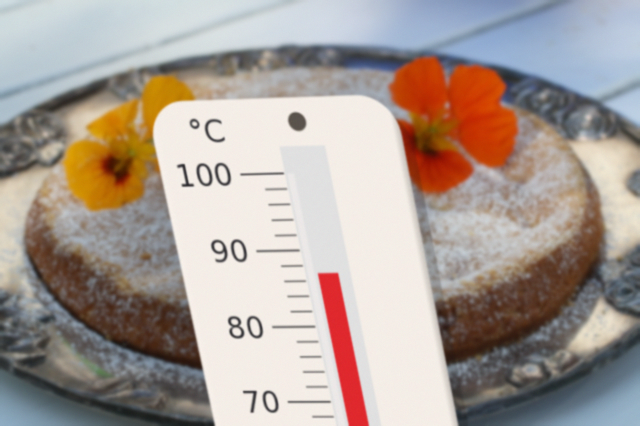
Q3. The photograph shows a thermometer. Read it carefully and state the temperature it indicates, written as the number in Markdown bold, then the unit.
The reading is **87** °C
